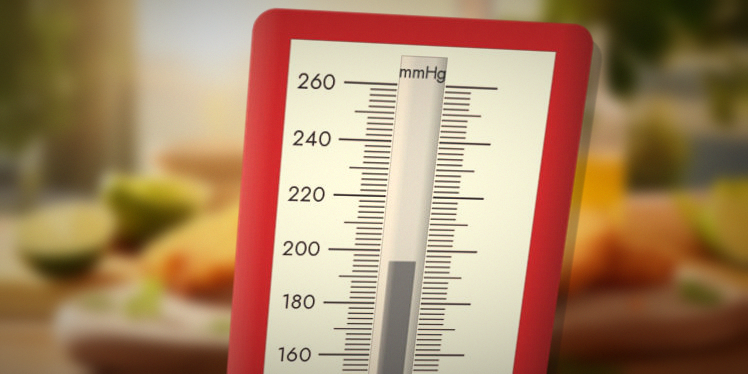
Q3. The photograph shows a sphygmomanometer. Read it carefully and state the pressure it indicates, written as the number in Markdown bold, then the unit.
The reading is **196** mmHg
